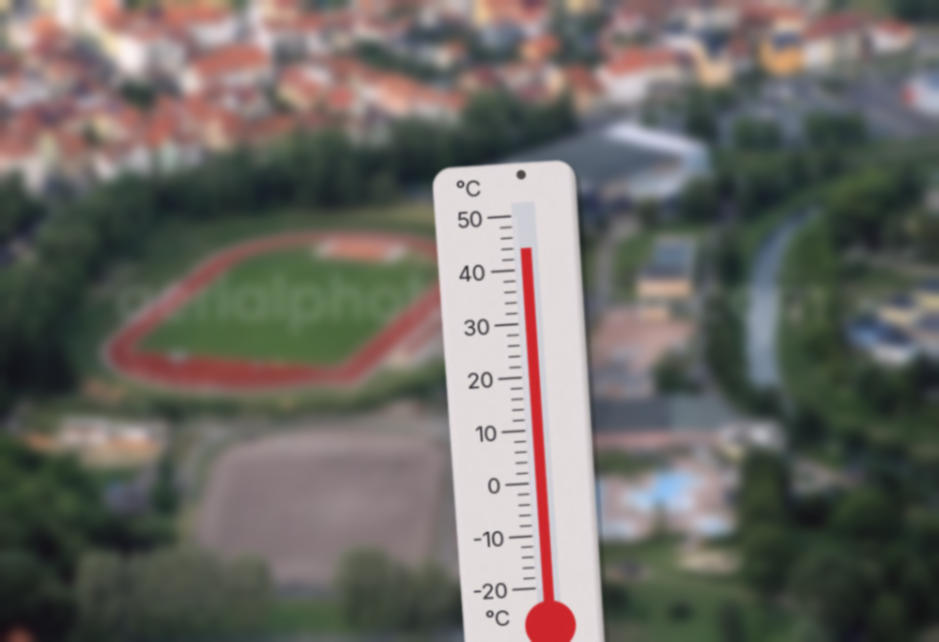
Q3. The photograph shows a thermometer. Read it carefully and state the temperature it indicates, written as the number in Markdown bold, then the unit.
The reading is **44** °C
